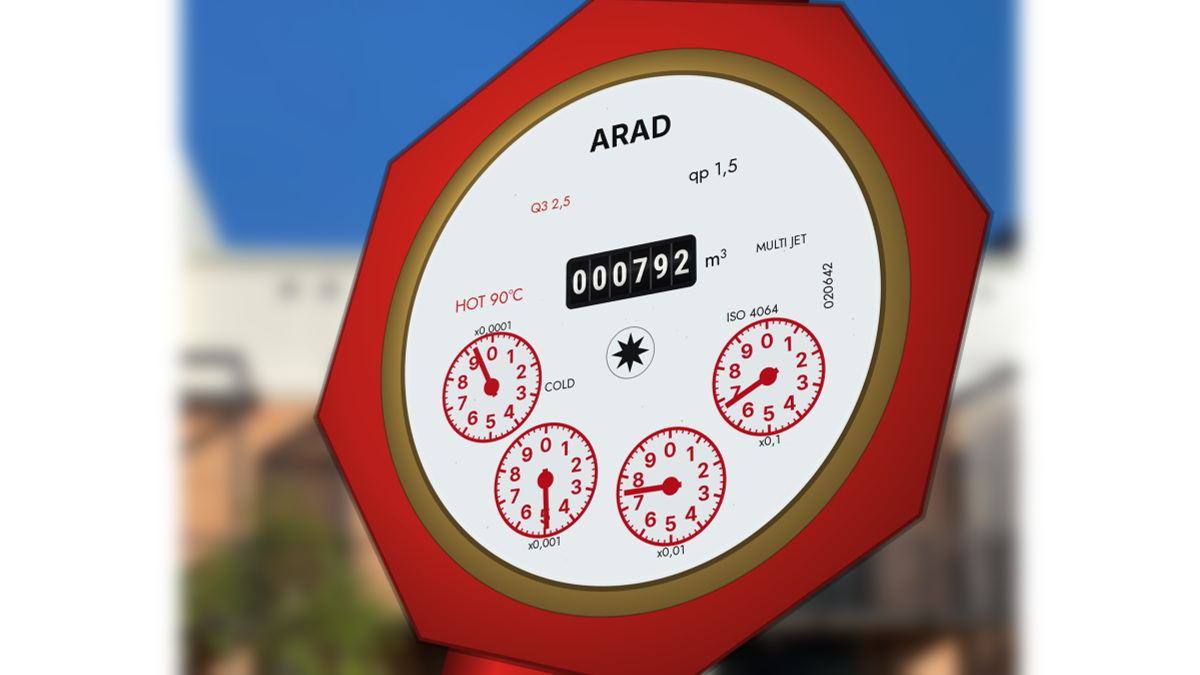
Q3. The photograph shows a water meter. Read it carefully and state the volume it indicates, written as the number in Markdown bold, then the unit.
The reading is **792.6749** m³
